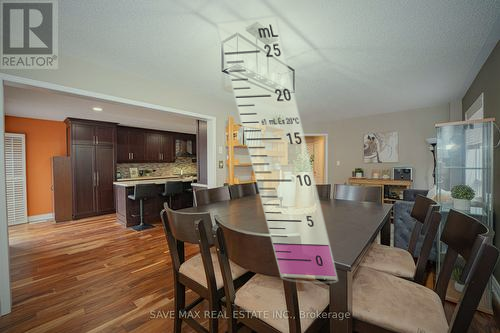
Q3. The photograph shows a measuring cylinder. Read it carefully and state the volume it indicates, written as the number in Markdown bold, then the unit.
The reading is **2** mL
